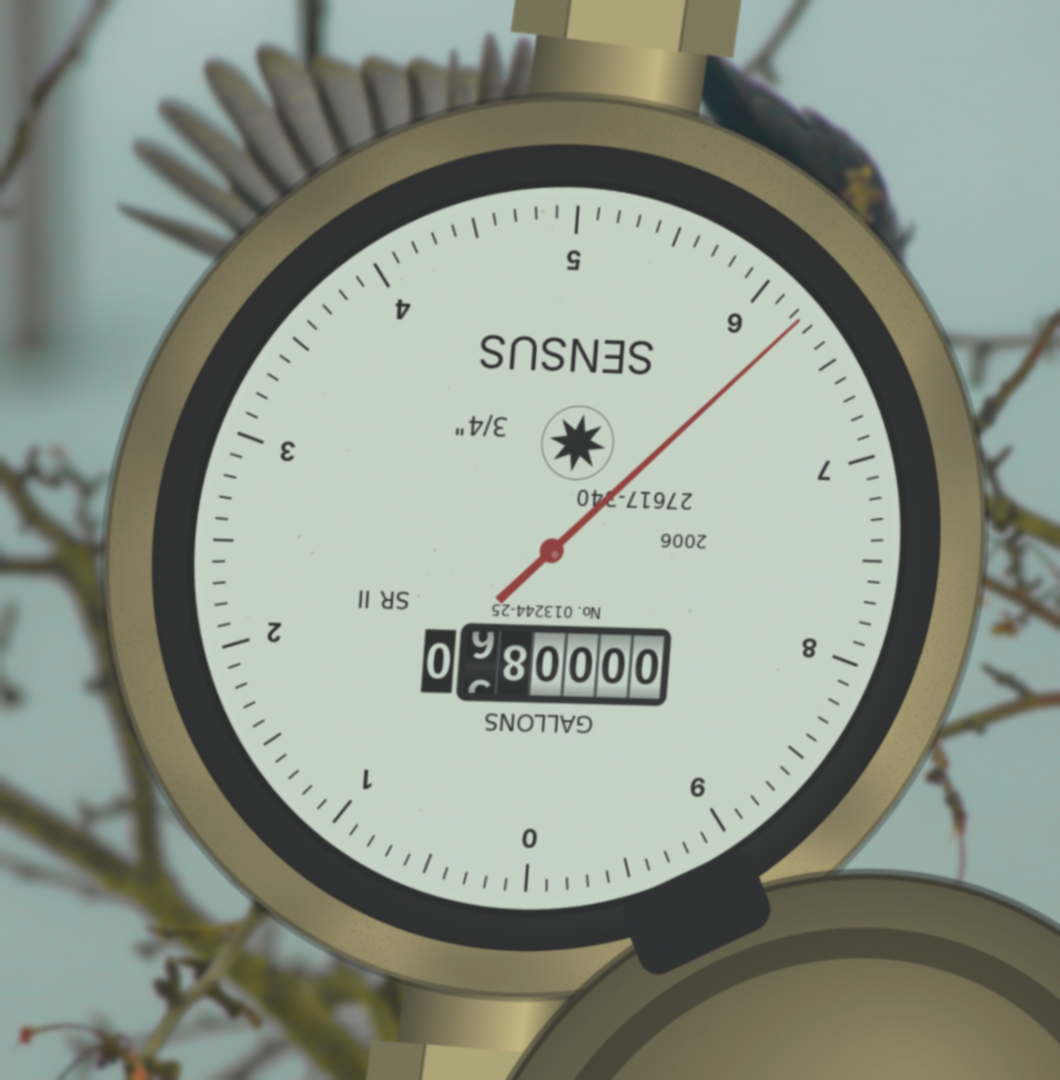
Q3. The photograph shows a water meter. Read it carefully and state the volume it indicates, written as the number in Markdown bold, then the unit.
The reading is **856.2** gal
